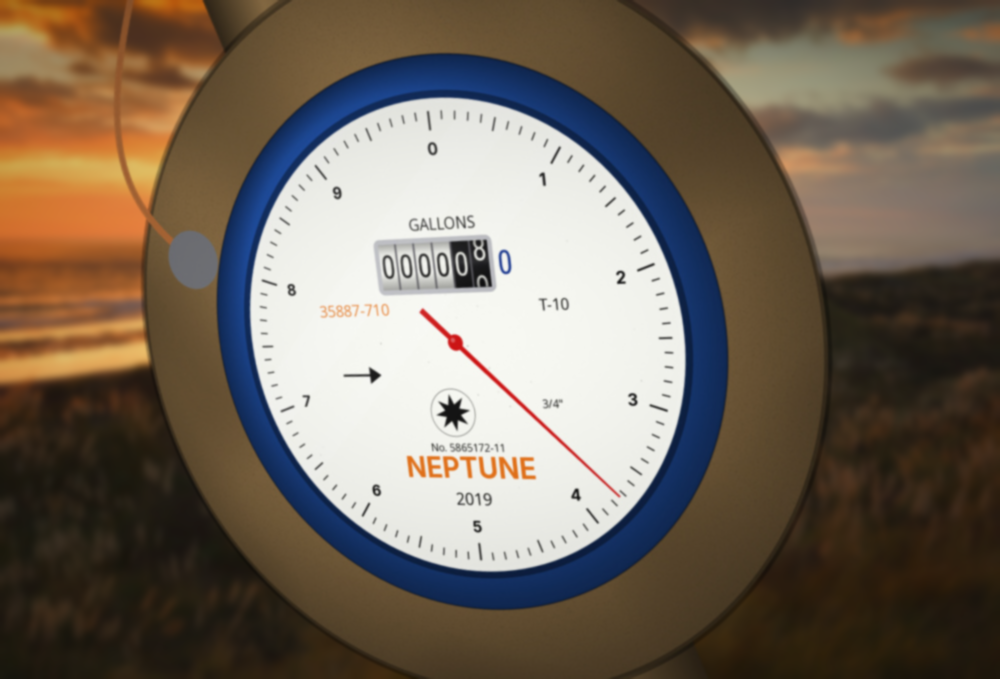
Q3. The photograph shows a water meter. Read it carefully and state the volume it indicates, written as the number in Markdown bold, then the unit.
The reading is **83.7** gal
